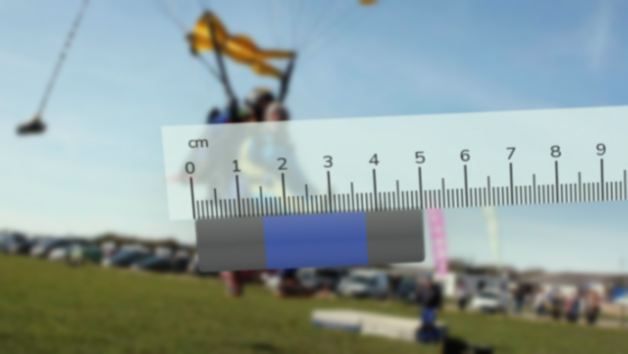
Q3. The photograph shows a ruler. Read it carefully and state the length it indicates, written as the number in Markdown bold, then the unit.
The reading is **5** cm
